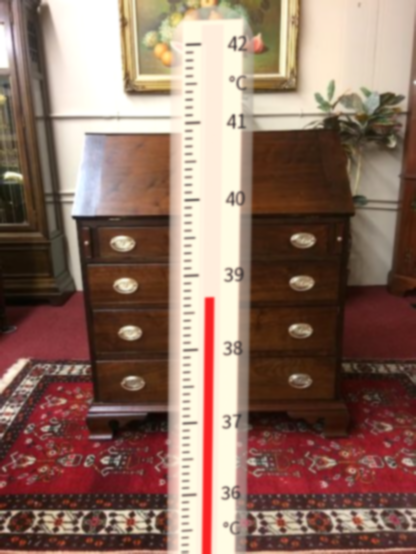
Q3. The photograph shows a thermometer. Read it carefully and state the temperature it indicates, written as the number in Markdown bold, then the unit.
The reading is **38.7** °C
